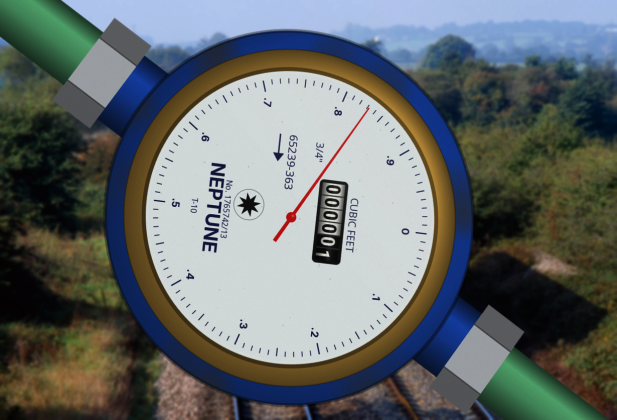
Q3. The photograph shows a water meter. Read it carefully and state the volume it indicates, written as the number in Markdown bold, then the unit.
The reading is **0.83** ft³
